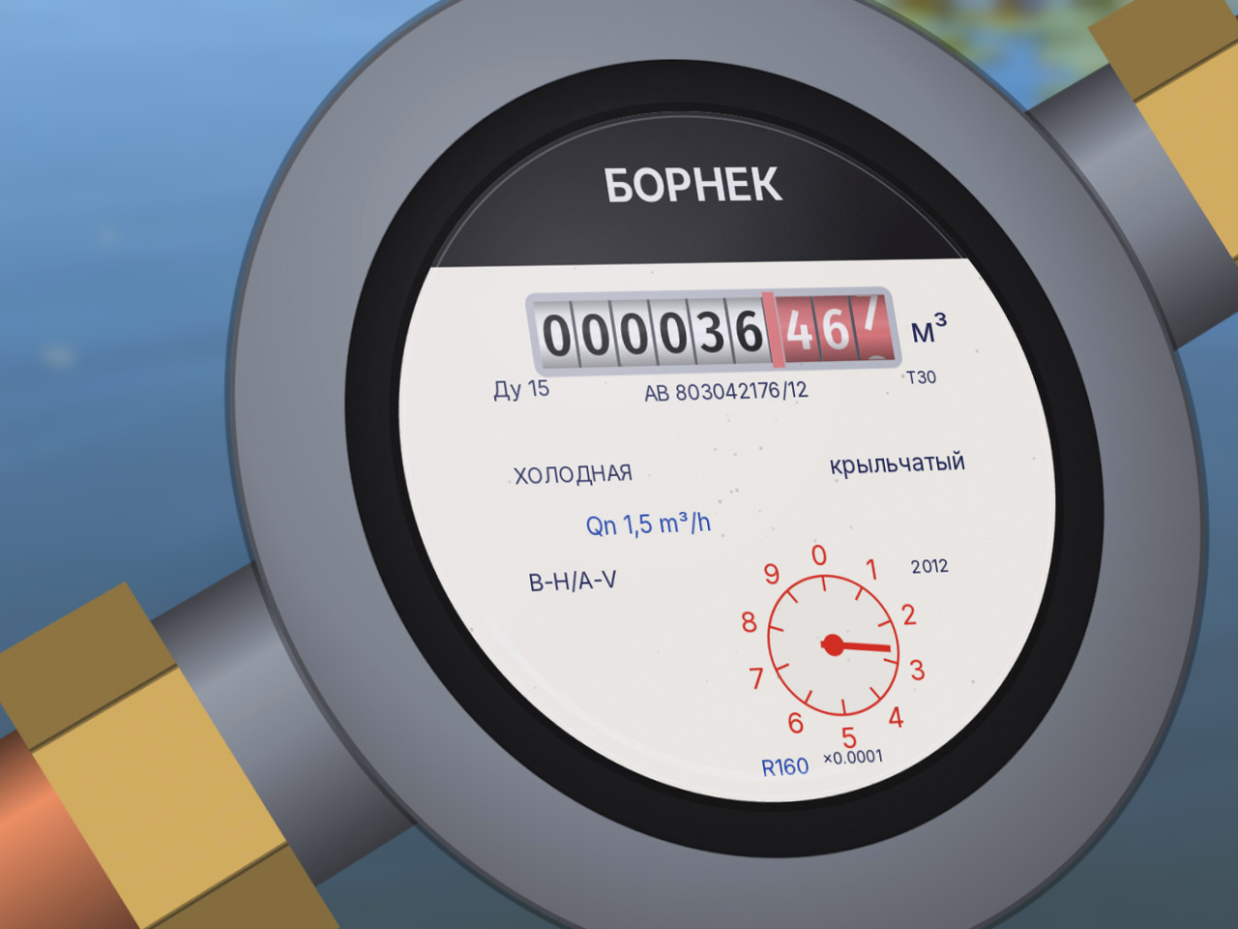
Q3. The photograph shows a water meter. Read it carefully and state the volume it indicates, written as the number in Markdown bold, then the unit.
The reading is **36.4672** m³
